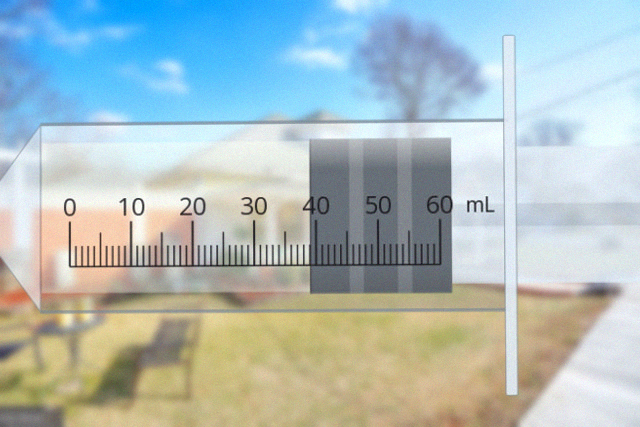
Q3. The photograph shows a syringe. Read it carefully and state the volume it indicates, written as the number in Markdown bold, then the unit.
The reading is **39** mL
